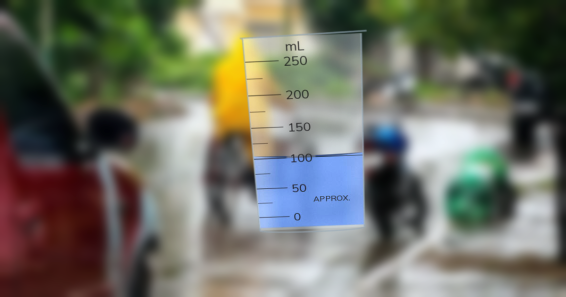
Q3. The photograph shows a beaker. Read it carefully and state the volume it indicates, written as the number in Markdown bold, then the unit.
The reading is **100** mL
